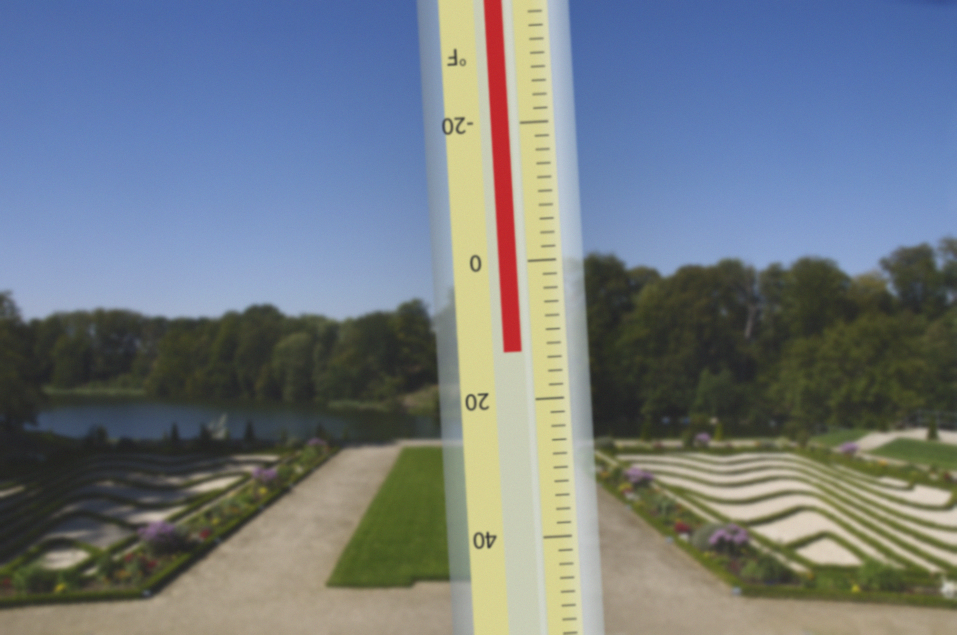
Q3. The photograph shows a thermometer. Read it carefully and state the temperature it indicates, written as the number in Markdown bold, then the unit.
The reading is **13** °F
